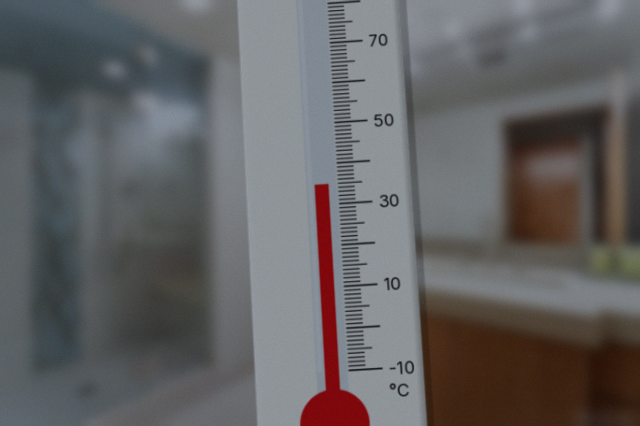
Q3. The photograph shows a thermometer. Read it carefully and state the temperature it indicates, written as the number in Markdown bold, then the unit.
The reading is **35** °C
